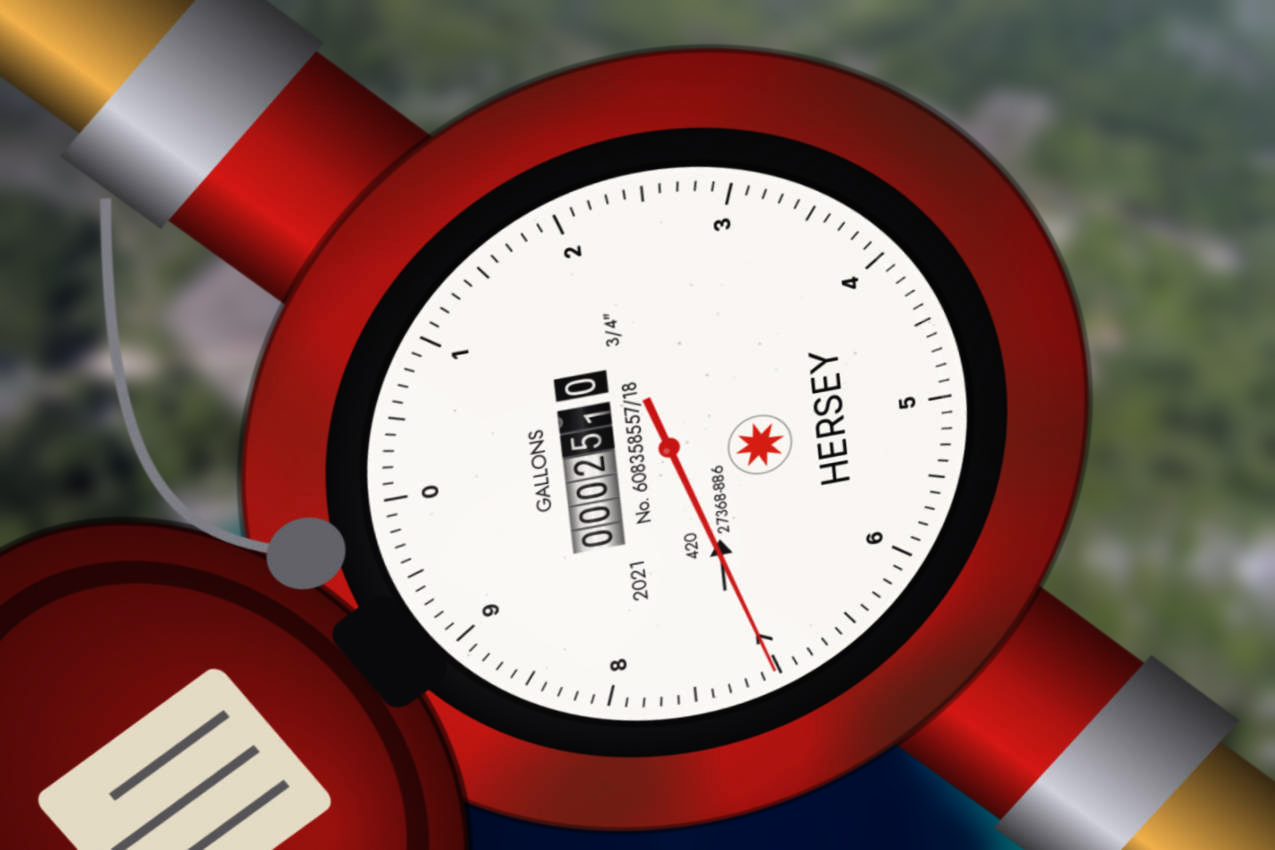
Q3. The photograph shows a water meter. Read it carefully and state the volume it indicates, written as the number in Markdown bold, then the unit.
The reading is **2507.0** gal
